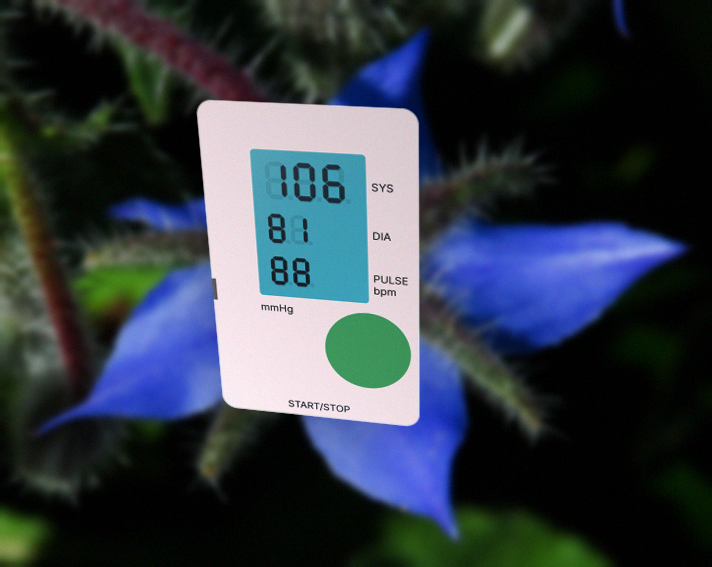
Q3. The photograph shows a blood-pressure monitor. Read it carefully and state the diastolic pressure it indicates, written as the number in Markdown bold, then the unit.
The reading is **81** mmHg
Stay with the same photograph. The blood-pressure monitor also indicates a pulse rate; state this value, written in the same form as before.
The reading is **88** bpm
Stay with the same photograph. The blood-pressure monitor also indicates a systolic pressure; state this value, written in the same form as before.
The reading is **106** mmHg
